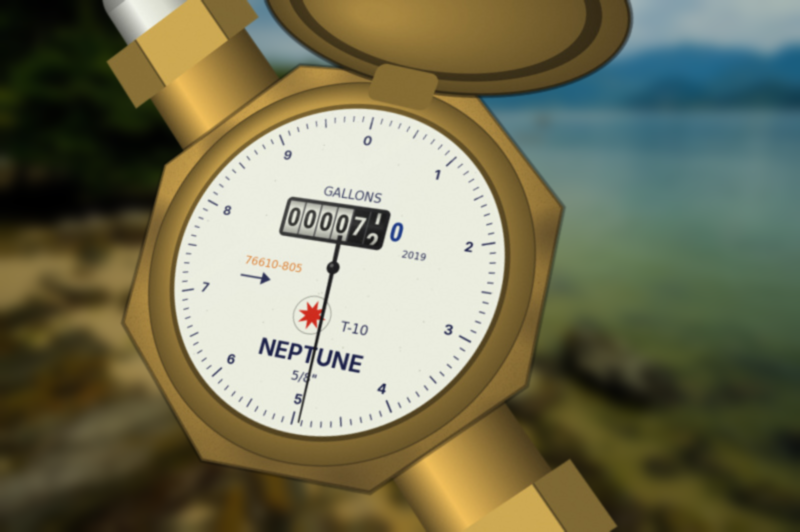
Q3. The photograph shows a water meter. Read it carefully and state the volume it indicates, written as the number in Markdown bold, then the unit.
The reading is **714.9** gal
